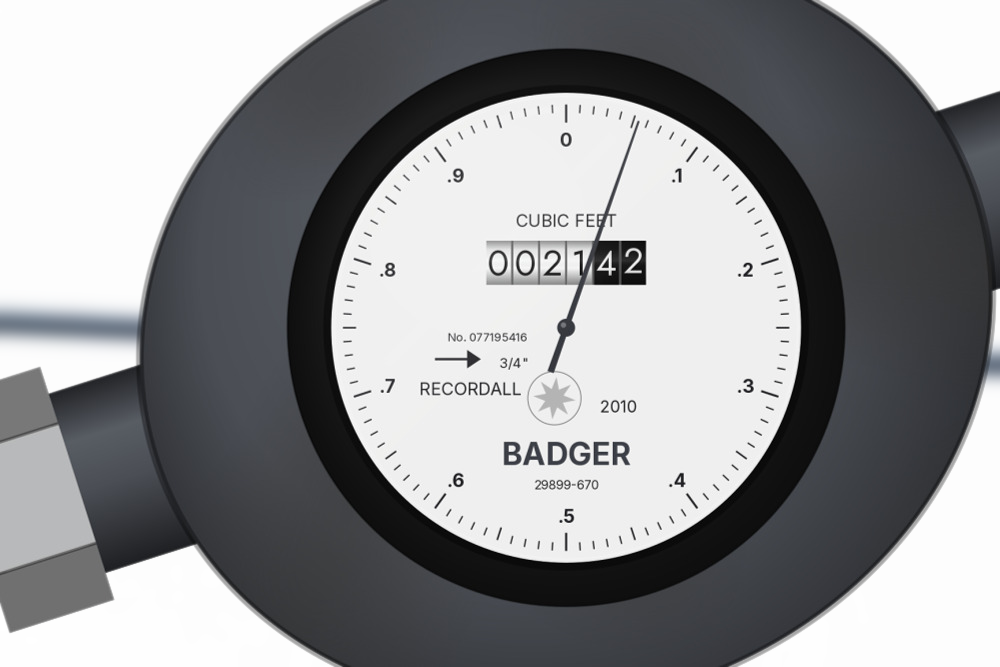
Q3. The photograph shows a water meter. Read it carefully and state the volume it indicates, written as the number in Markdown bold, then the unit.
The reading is **2142.05** ft³
